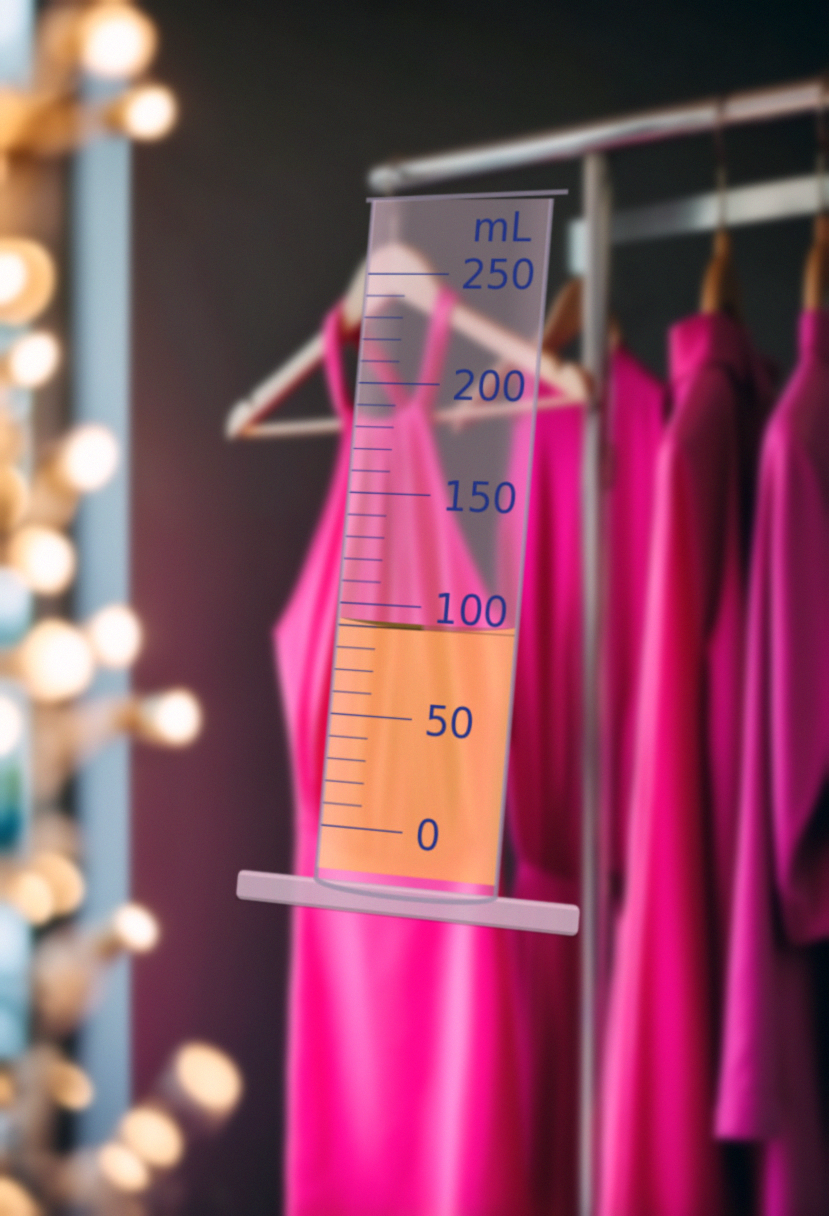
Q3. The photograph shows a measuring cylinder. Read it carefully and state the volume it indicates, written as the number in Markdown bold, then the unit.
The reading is **90** mL
